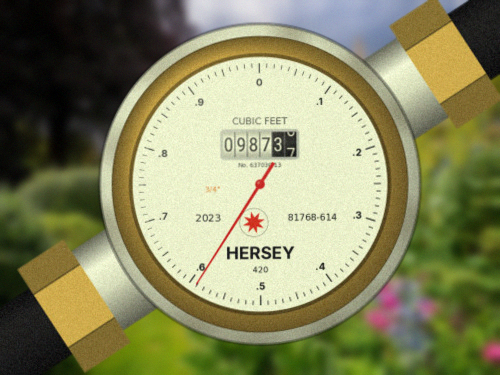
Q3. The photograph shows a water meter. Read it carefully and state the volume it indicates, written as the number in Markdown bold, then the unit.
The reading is **98736.59** ft³
